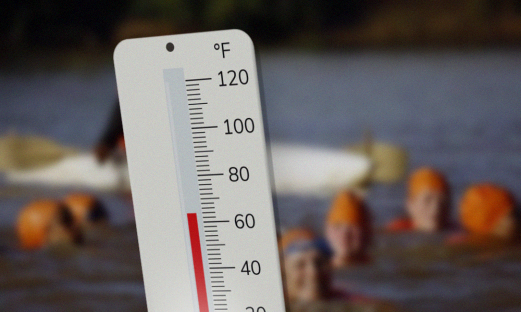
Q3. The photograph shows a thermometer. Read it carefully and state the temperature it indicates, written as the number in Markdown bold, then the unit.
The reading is **64** °F
